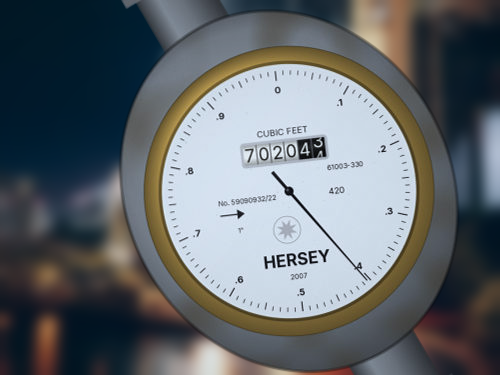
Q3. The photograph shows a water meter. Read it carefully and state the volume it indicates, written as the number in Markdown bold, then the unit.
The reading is **702043.40** ft³
